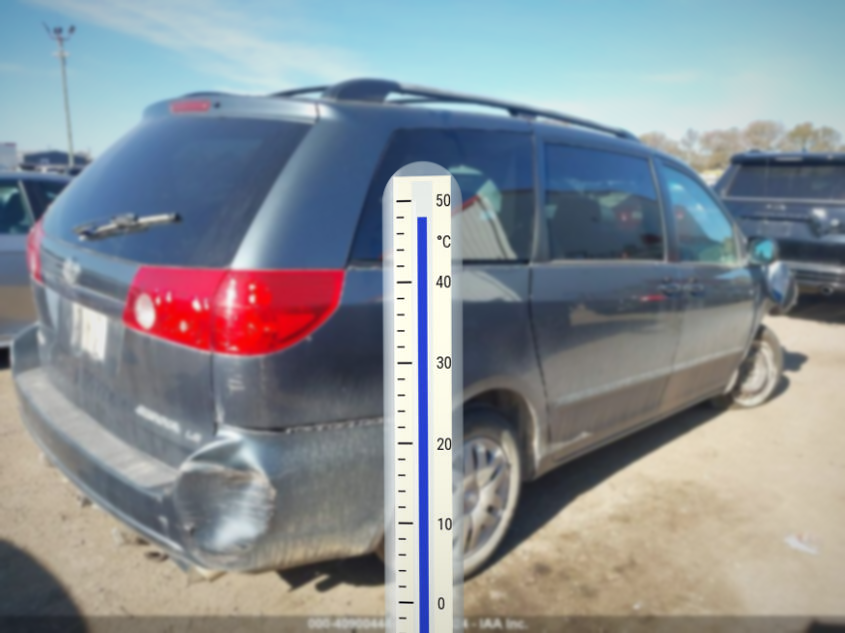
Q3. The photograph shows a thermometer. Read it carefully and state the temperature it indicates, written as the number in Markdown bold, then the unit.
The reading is **48** °C
